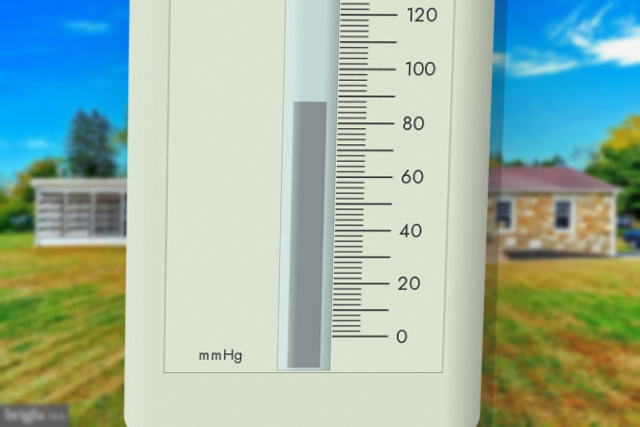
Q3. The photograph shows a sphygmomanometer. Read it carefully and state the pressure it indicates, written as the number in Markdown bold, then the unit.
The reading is **88** mmHg
